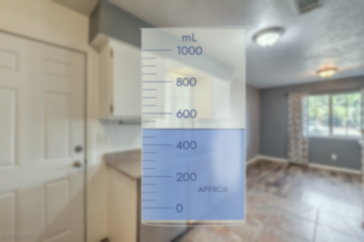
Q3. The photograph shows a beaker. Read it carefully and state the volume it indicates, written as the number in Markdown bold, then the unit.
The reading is **500** mL
